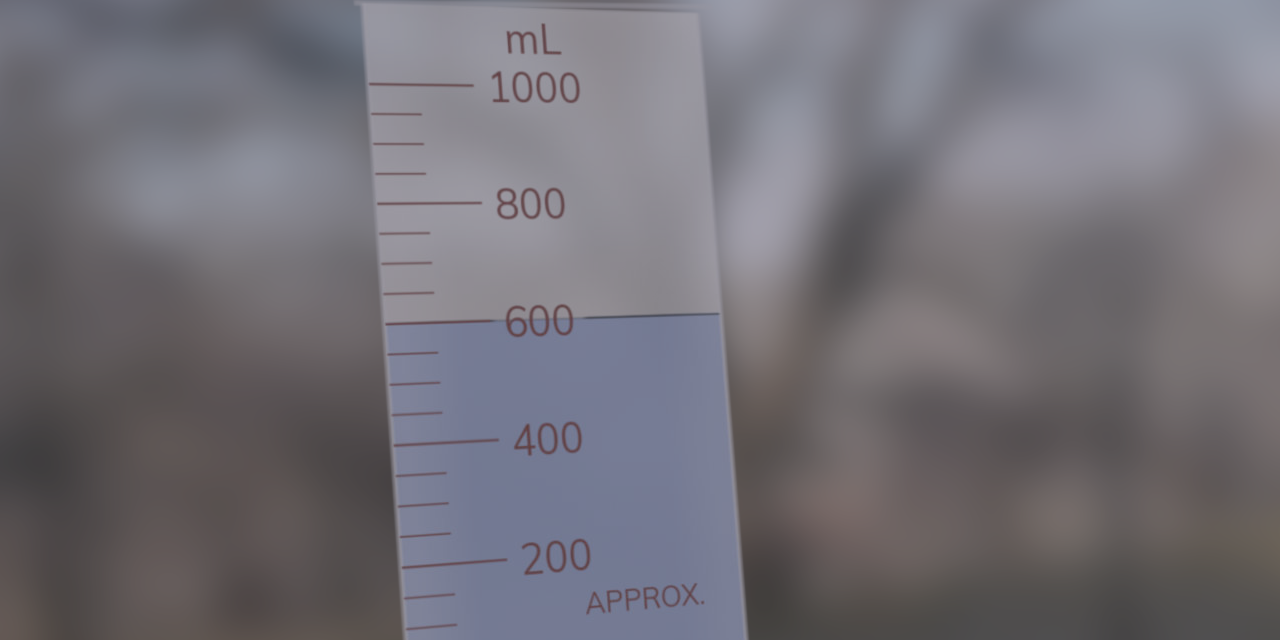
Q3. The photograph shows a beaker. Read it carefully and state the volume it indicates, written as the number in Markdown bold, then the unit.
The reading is **600** mL
